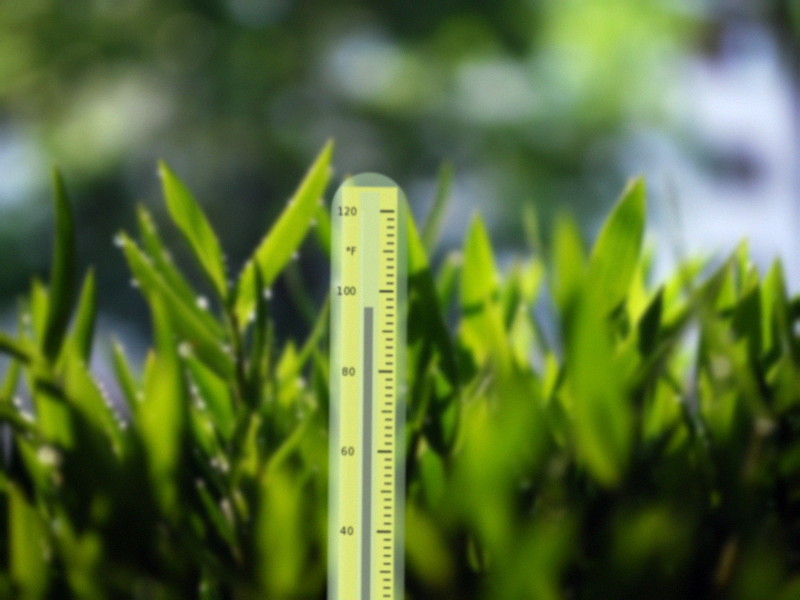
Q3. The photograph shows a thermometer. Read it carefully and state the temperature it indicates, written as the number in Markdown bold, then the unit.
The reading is **96** °F
